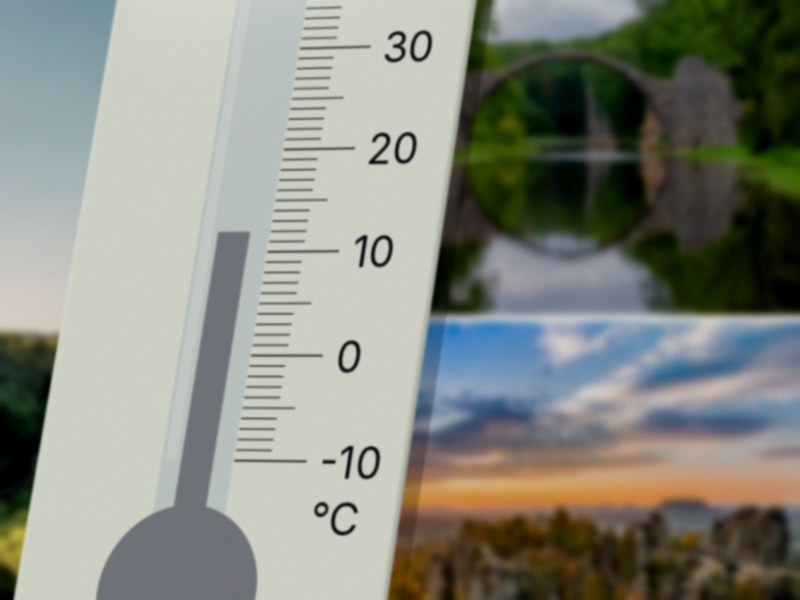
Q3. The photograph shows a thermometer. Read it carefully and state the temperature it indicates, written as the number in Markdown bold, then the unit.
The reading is **12** °C
